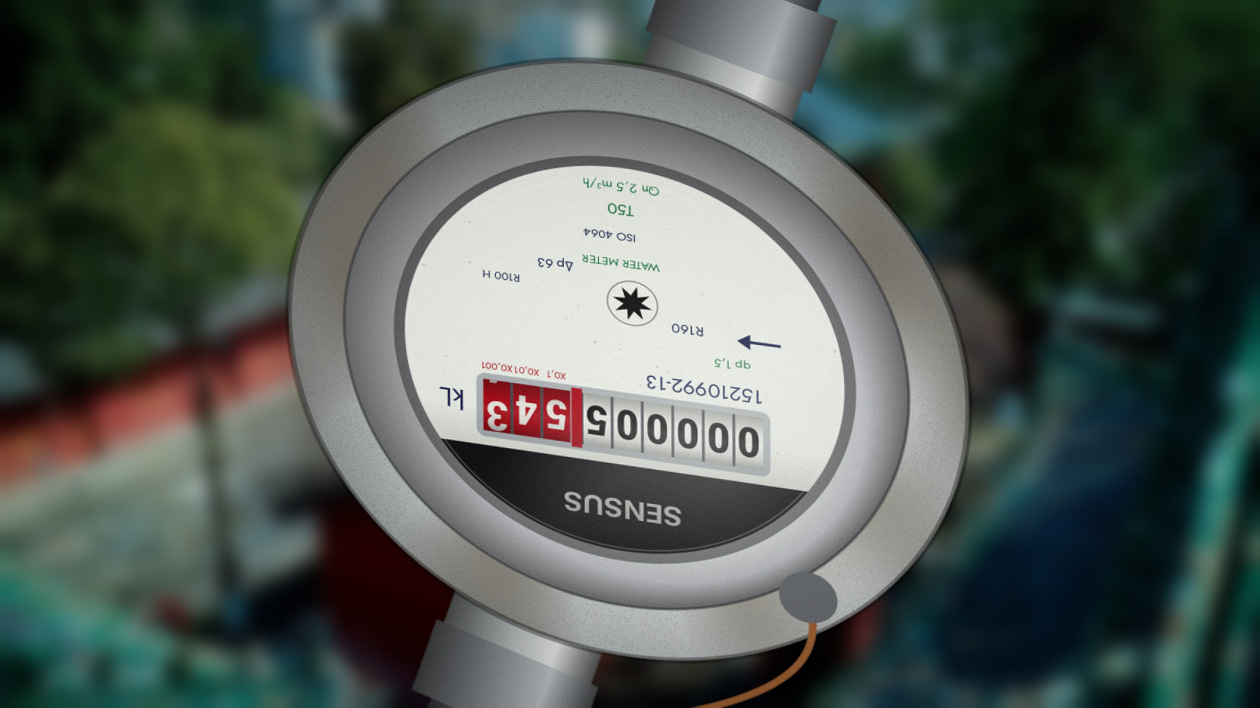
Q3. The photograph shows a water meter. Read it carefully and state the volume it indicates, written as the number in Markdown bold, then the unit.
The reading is **5.543** kL
